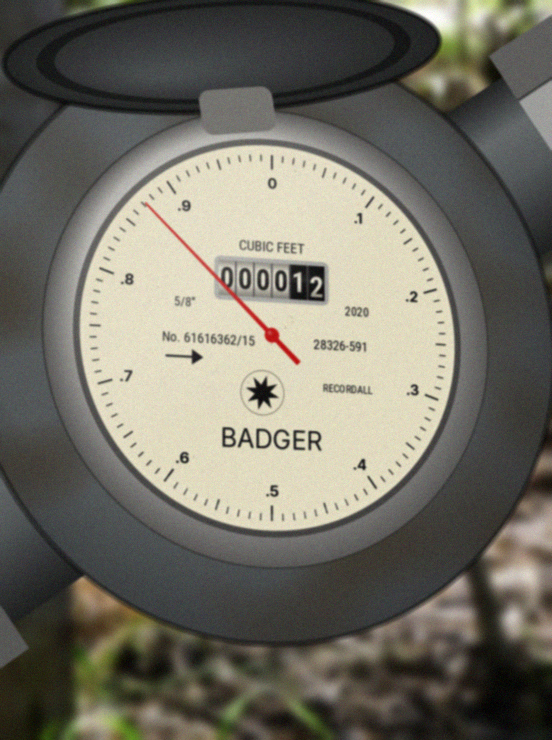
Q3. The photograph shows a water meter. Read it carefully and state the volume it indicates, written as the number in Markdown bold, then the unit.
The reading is **11.87** ft³
